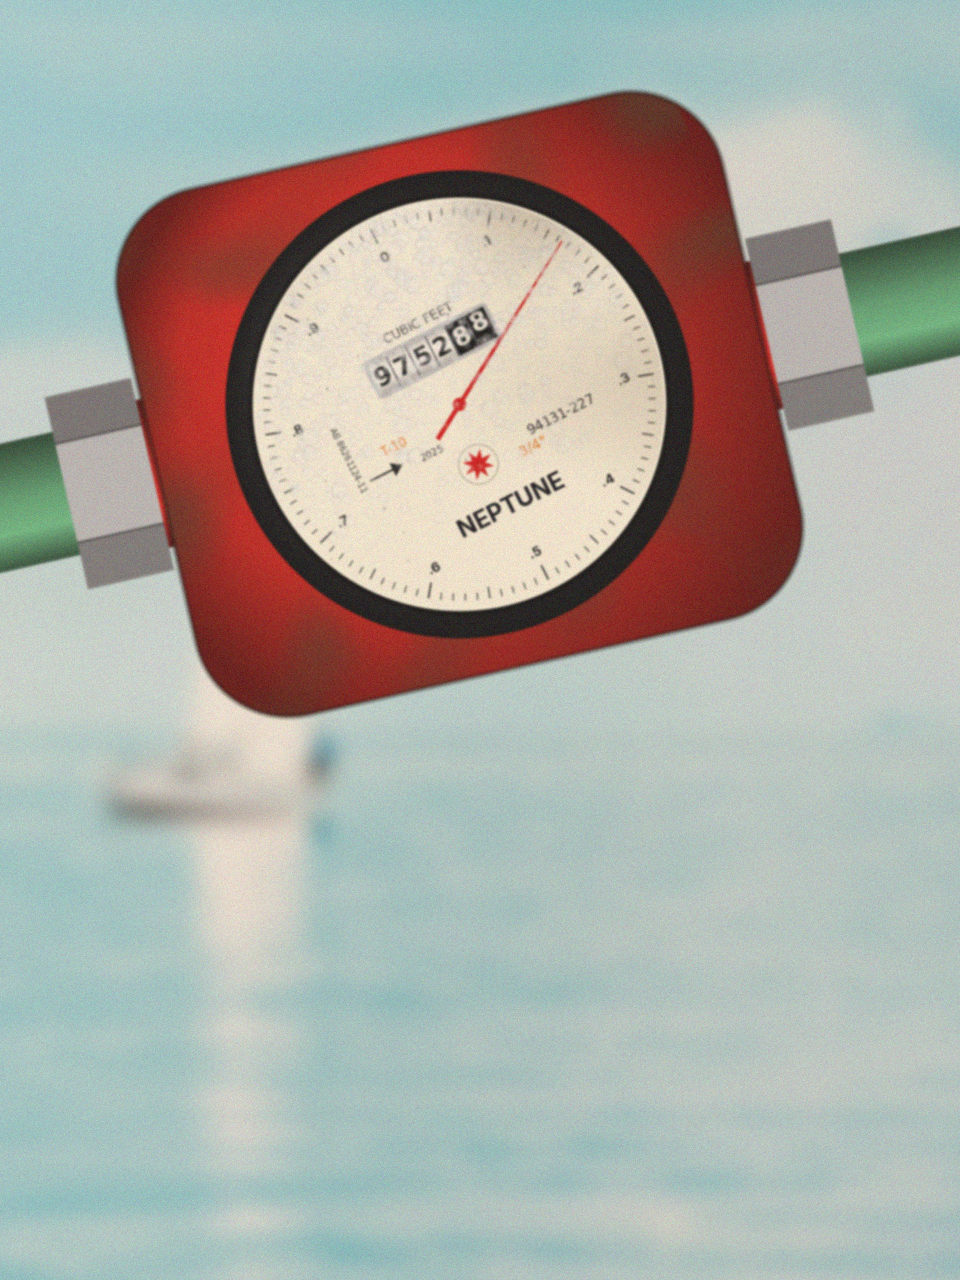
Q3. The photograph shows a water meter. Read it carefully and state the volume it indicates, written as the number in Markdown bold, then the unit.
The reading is **975288.16** ft³
